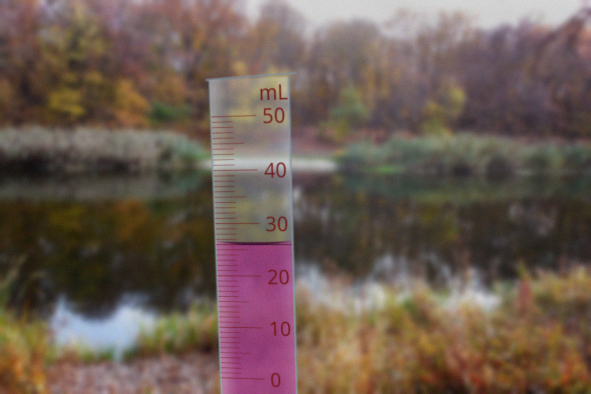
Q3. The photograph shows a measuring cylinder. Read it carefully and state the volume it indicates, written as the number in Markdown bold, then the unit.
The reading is **26** mL
